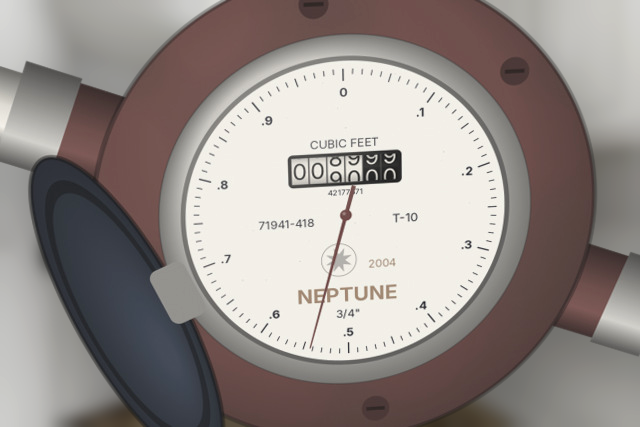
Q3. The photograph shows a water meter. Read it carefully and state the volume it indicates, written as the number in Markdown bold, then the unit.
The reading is **8999.54** ft³
